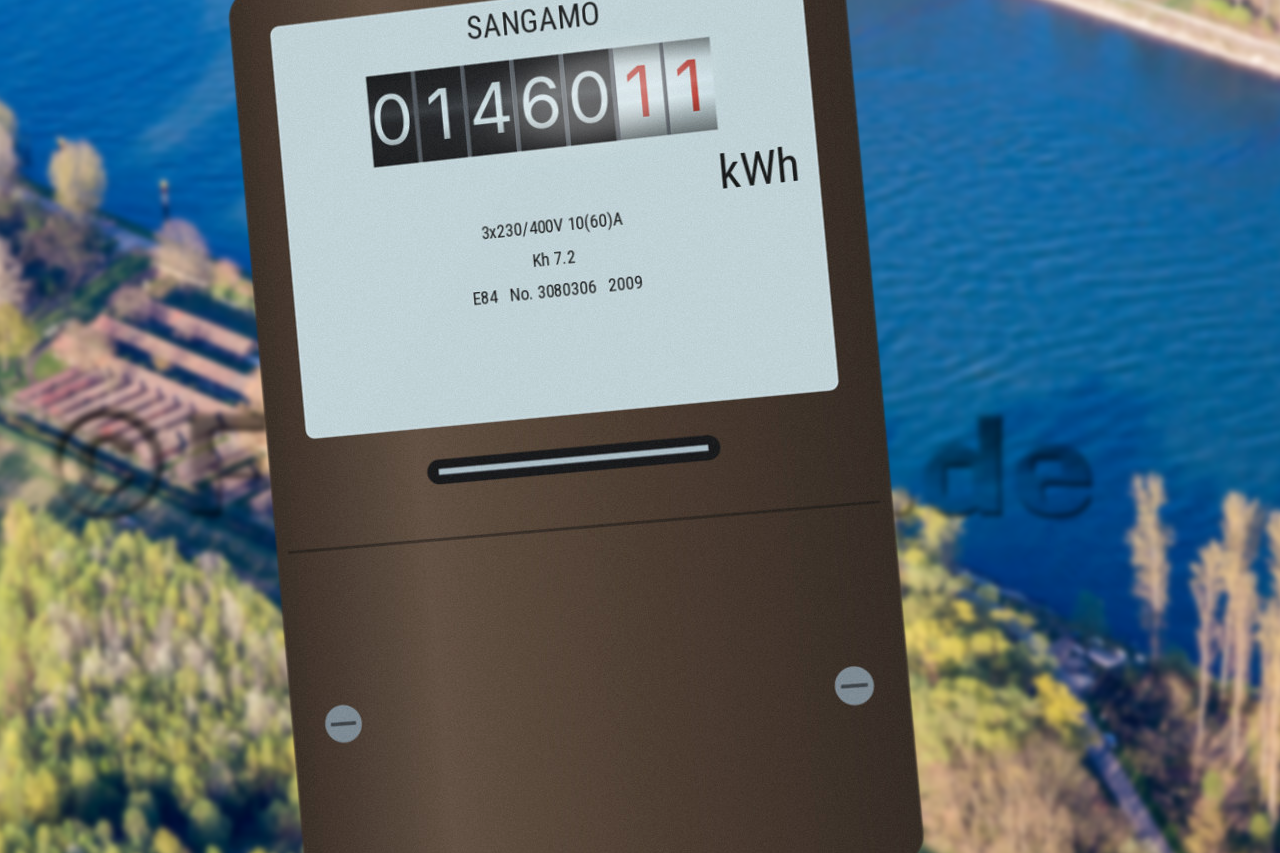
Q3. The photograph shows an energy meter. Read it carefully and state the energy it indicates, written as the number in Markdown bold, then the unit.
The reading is **1460.11** kWh
